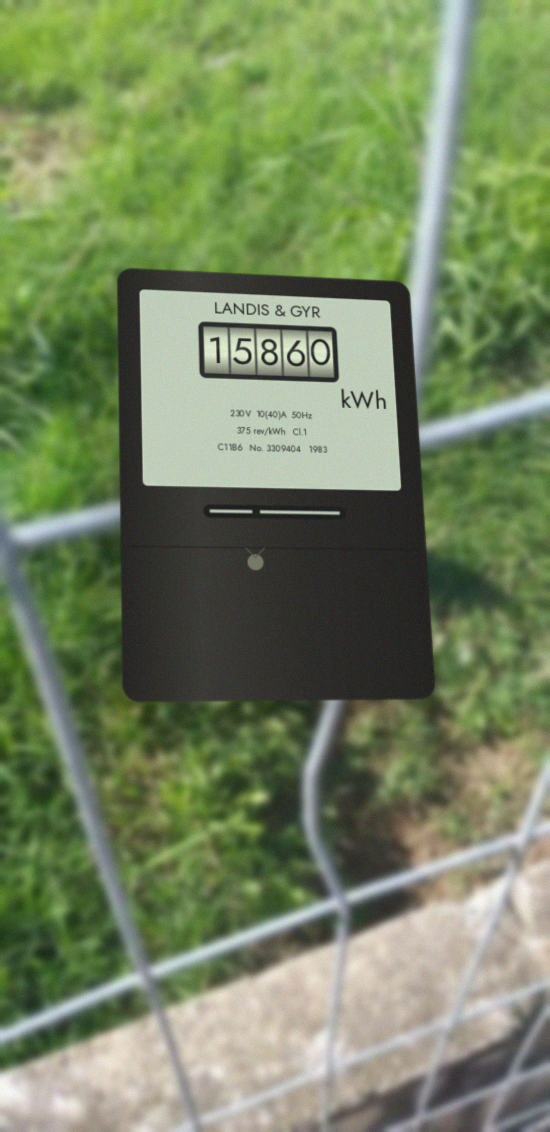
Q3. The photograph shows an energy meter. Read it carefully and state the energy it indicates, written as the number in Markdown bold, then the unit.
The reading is **15860** kWh
